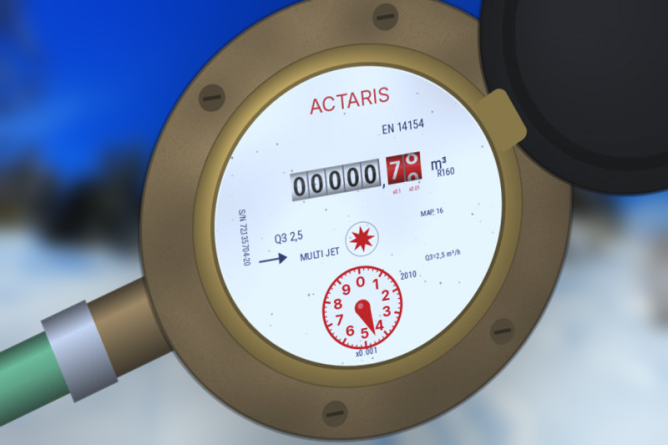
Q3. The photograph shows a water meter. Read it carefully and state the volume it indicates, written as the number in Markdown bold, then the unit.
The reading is **0.784** m³
